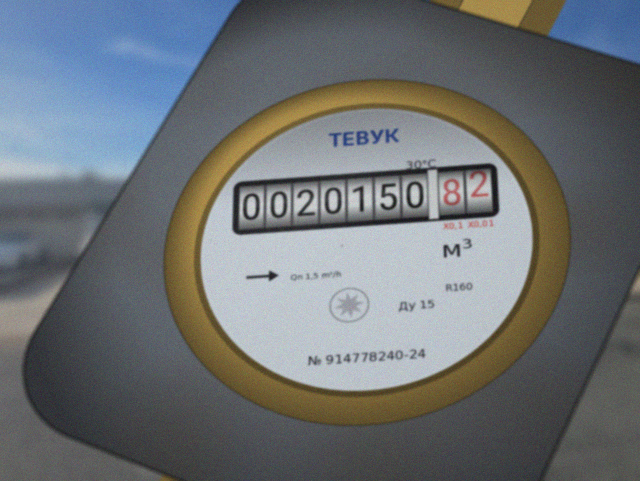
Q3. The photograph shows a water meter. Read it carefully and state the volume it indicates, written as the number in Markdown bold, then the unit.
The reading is **20150.82** m³
